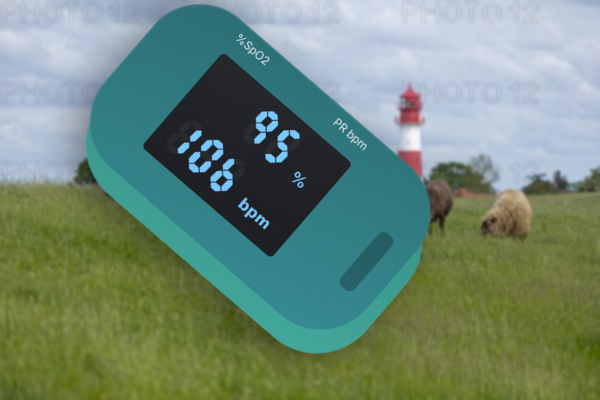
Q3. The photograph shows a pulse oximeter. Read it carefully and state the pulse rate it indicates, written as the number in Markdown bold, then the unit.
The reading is **106** bpm
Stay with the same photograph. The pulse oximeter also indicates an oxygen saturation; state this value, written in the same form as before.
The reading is **95** %
